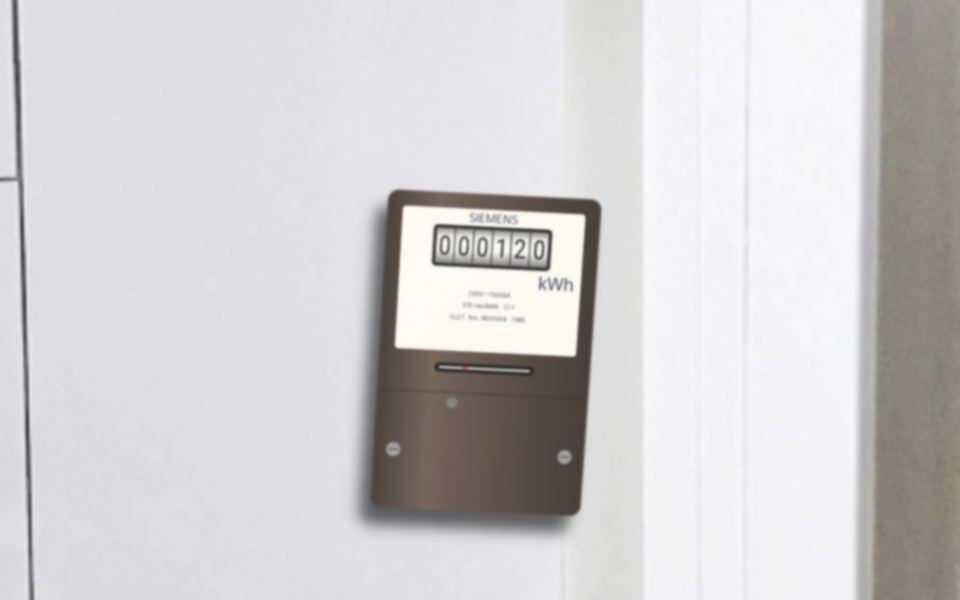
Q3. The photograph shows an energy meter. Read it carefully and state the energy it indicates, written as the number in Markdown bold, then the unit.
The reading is **120** kWh
